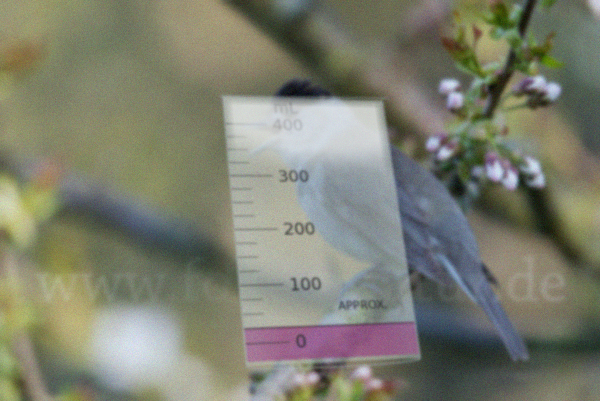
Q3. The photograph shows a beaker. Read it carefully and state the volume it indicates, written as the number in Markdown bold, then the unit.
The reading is **25** mL
